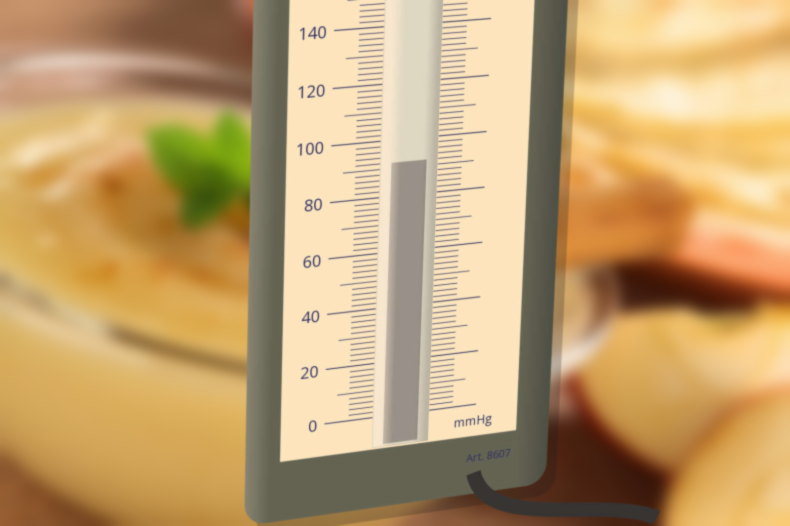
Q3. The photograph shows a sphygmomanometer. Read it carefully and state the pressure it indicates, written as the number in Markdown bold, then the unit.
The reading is **92** mmHg
